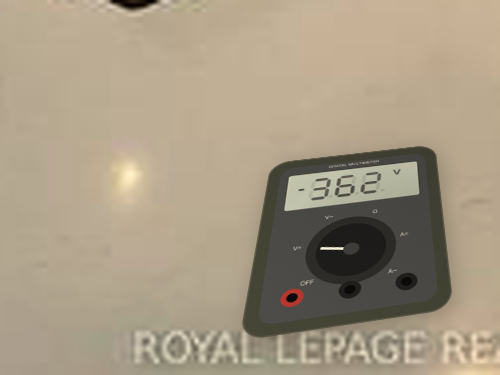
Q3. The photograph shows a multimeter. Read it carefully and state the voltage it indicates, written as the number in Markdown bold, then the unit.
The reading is **-362** V
